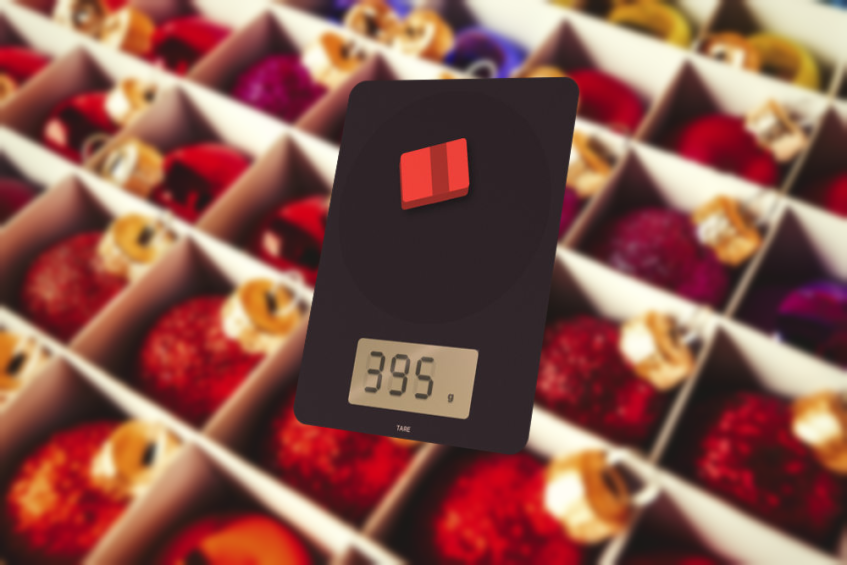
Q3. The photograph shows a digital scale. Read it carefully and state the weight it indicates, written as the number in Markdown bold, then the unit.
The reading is **395** g
